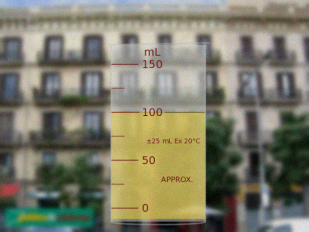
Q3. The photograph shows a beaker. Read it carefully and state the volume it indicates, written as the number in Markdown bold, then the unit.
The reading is **100** mL
